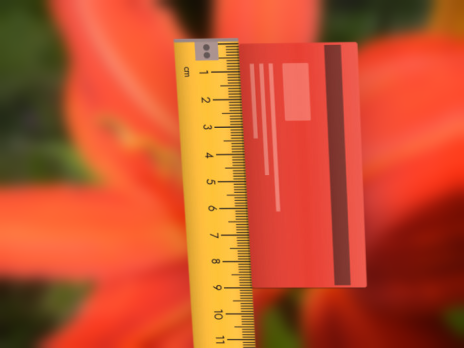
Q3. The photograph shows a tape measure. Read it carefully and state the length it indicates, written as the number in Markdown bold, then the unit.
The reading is **9** cm
